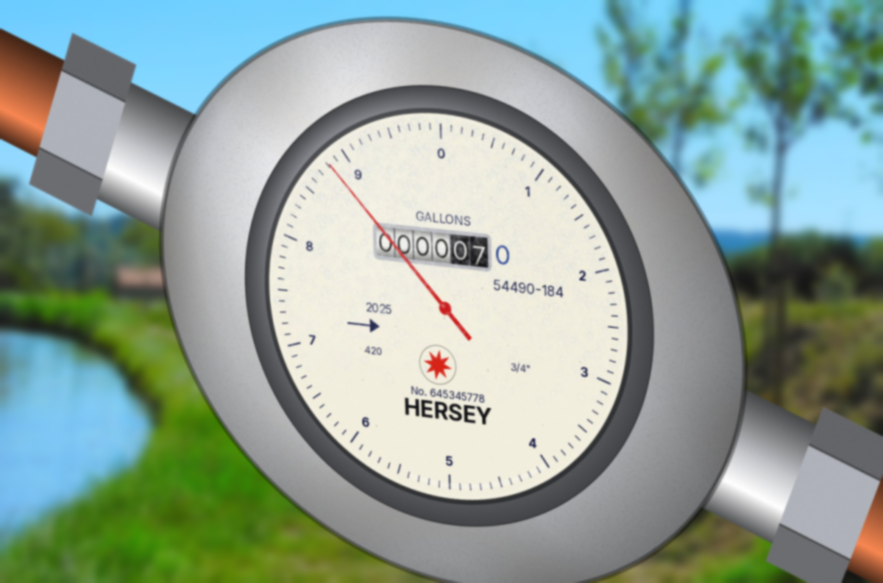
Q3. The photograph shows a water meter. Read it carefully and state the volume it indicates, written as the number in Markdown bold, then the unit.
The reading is **68.8** gal
